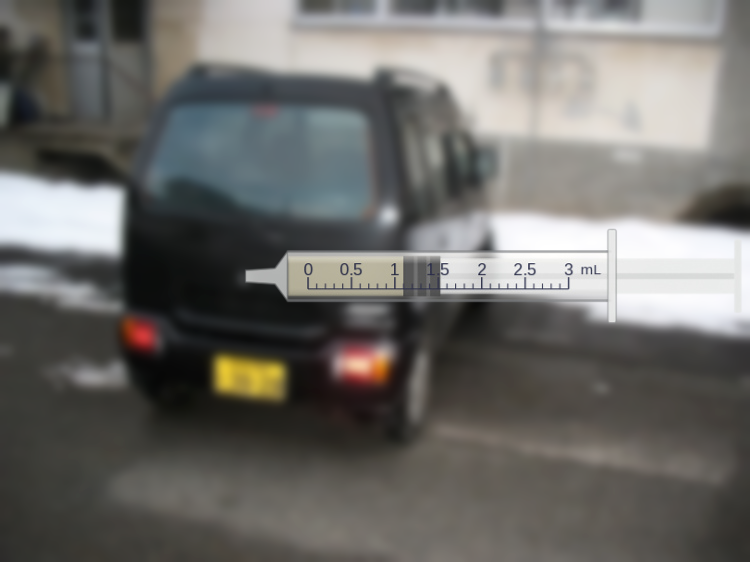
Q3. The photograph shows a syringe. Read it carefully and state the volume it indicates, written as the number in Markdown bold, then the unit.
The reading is **1.1** mL
